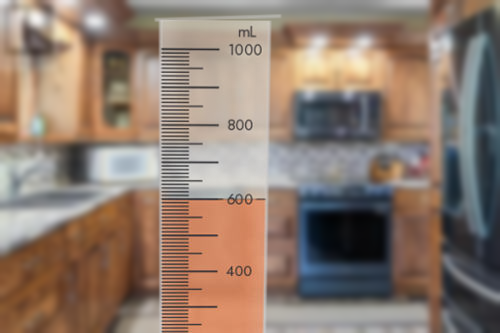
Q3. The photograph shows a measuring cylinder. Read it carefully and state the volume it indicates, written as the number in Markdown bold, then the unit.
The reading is **600** mL
